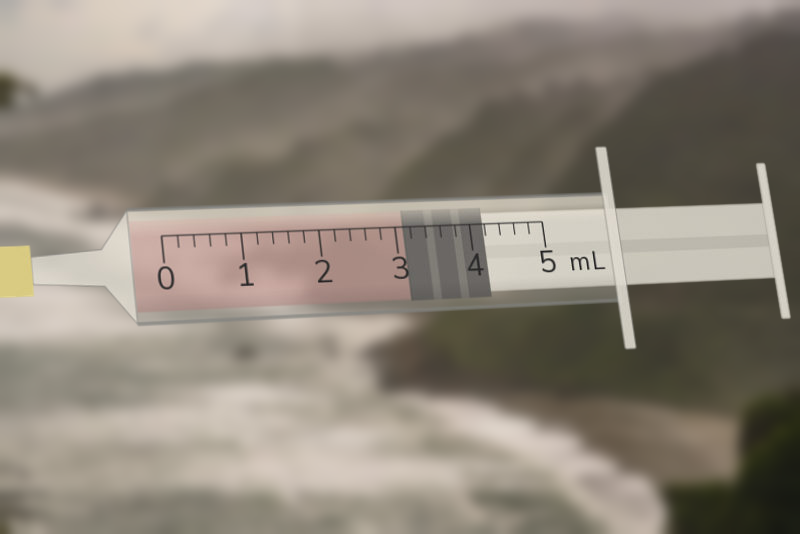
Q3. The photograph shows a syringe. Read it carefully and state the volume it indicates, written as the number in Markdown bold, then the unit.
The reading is **3.1** mL
